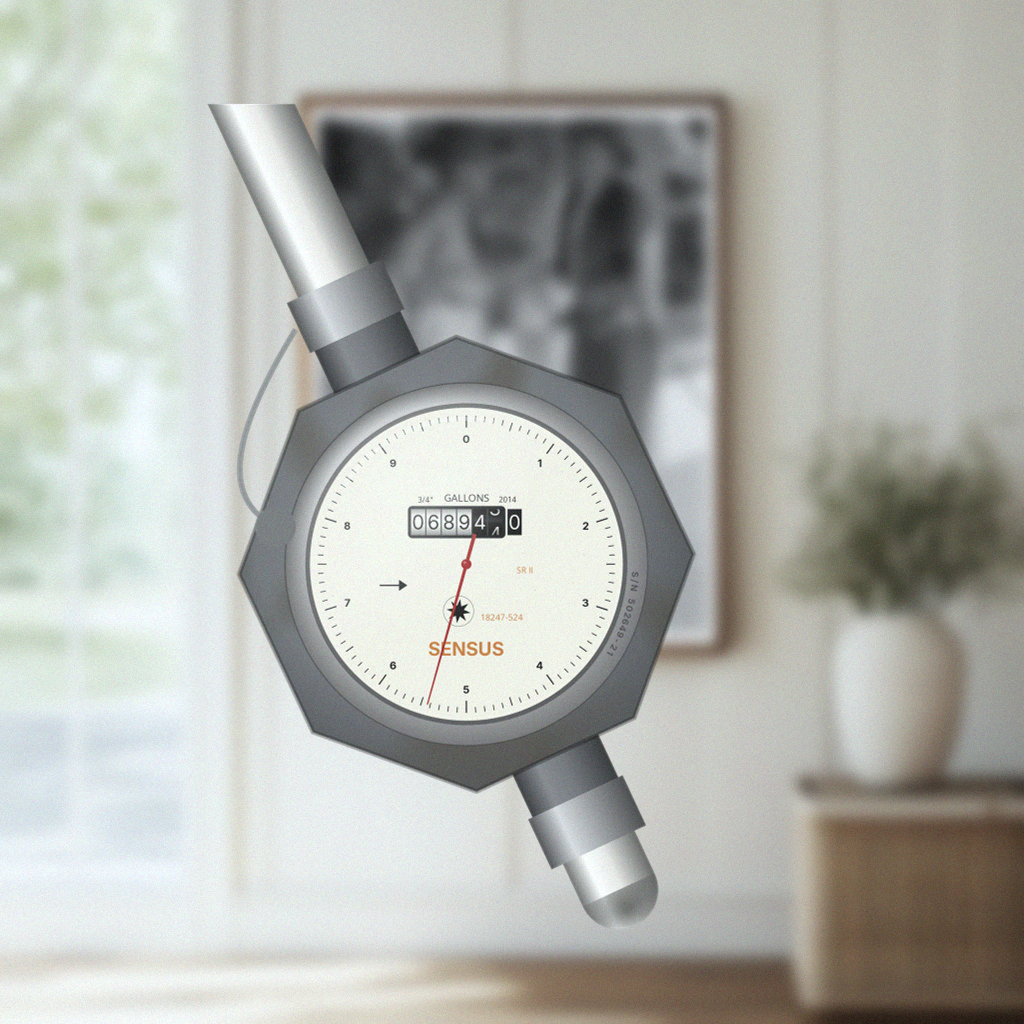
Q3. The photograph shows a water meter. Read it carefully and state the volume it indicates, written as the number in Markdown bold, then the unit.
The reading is **689435.4** gal
